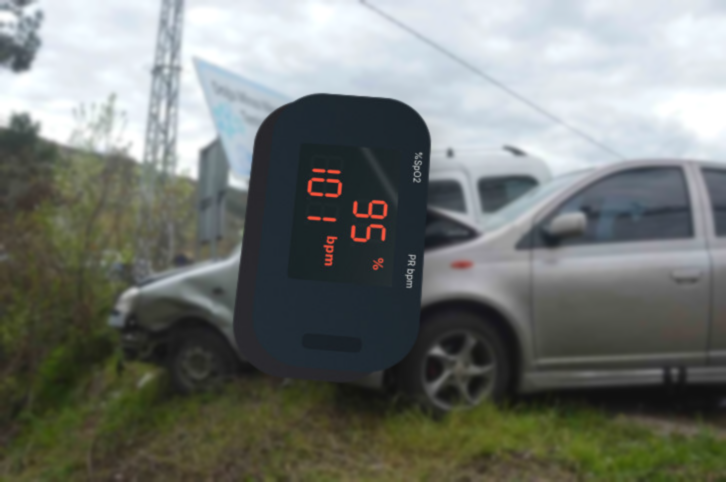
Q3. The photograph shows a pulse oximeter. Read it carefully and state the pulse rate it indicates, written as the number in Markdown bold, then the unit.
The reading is **101** bpm
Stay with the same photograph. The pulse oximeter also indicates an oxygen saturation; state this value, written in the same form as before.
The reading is **95** %
